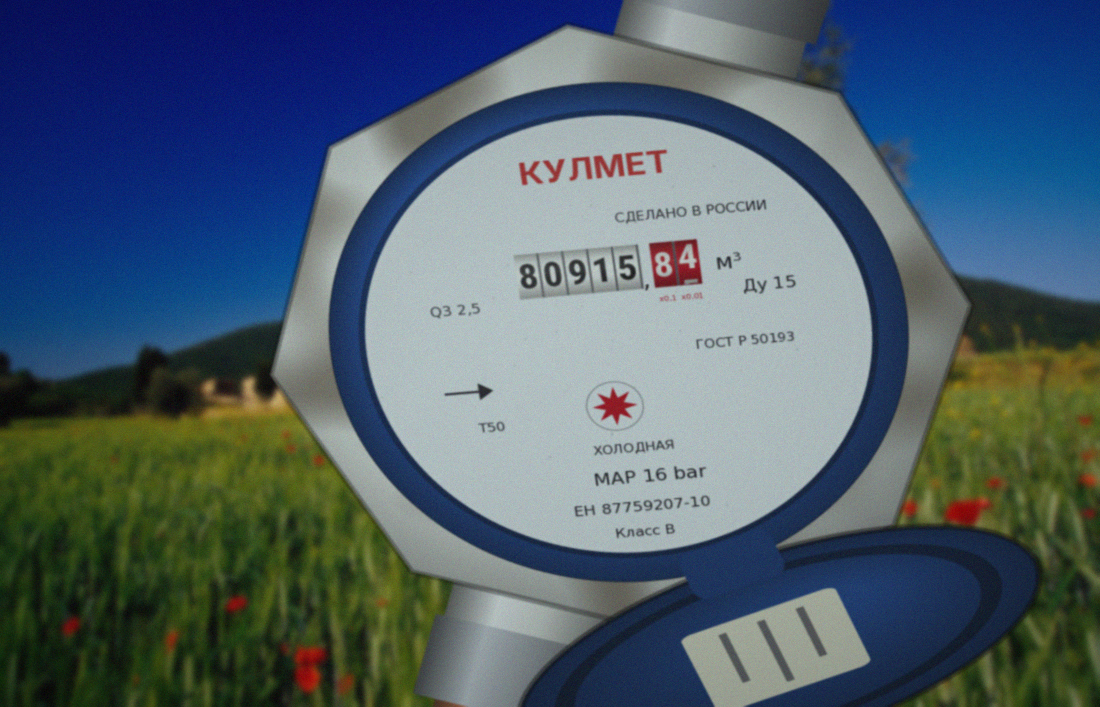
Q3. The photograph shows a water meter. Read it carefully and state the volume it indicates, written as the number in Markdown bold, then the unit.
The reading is **80915.84** m³
